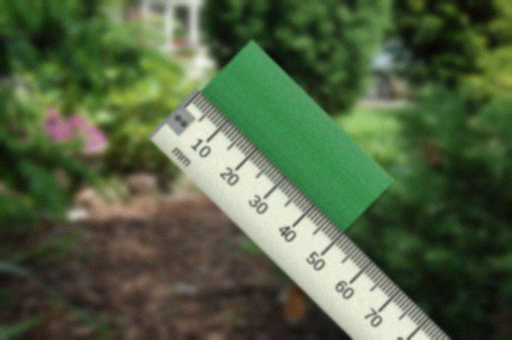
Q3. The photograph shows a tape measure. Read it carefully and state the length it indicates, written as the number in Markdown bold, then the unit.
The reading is **50** mm
